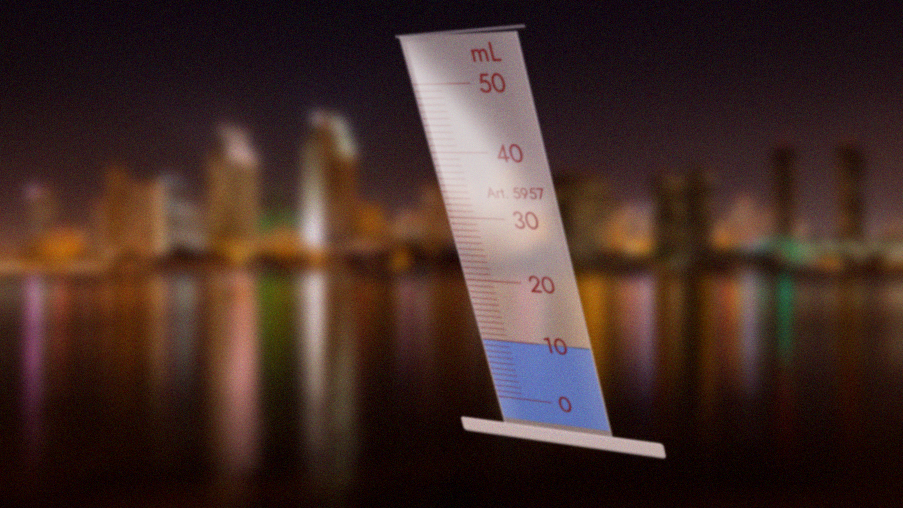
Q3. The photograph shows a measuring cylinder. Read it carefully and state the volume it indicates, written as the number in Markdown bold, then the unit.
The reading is **10** mL
